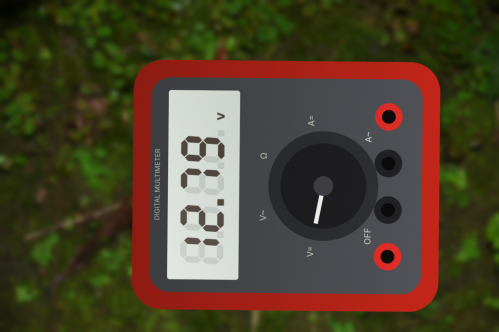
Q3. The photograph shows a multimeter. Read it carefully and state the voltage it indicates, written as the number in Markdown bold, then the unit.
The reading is **12.79** V
